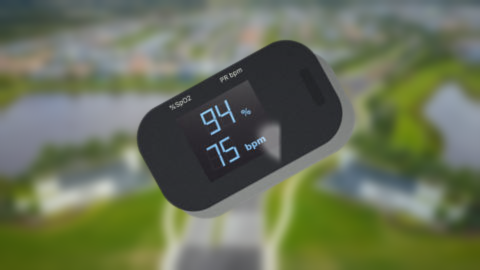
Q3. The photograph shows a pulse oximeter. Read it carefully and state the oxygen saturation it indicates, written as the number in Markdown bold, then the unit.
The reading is **94** %
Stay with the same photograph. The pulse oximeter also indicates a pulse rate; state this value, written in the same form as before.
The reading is **75** bpm
